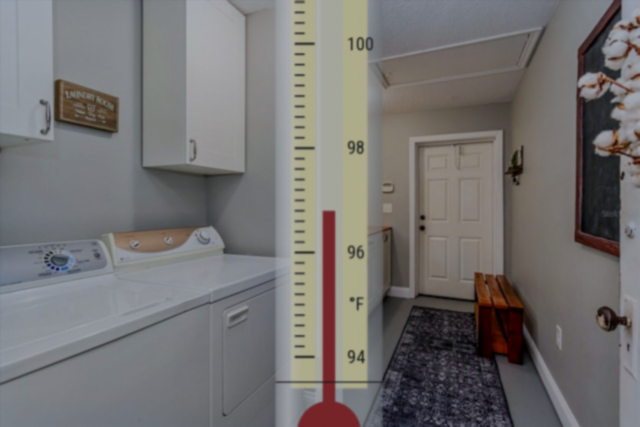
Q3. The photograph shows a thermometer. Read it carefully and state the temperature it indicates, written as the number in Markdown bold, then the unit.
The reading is **96.8** °F
